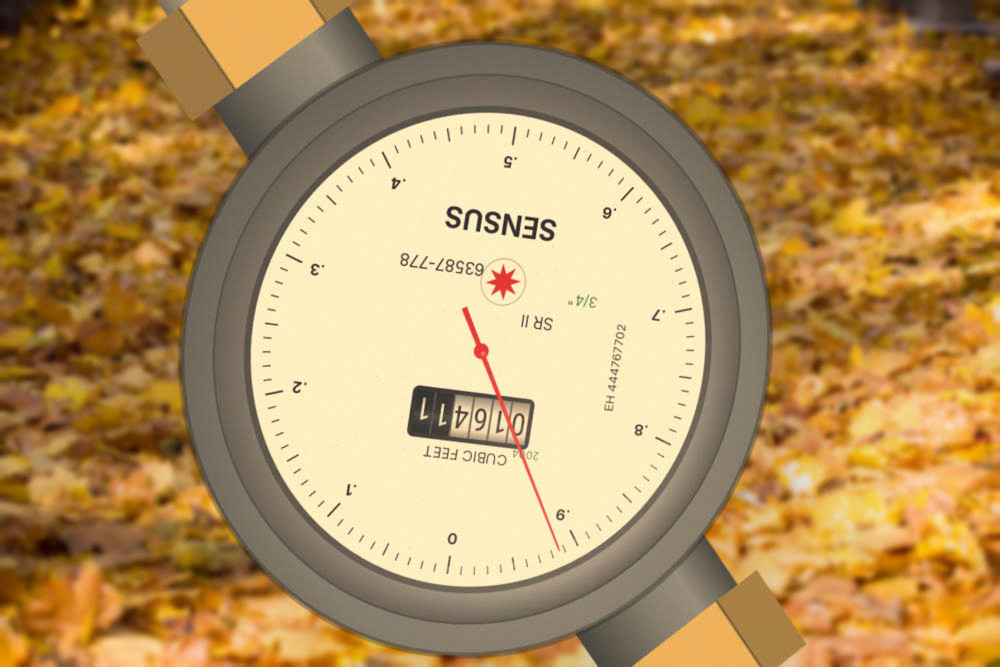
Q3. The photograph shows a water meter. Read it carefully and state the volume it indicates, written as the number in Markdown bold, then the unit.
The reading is **16410.91** ft³
